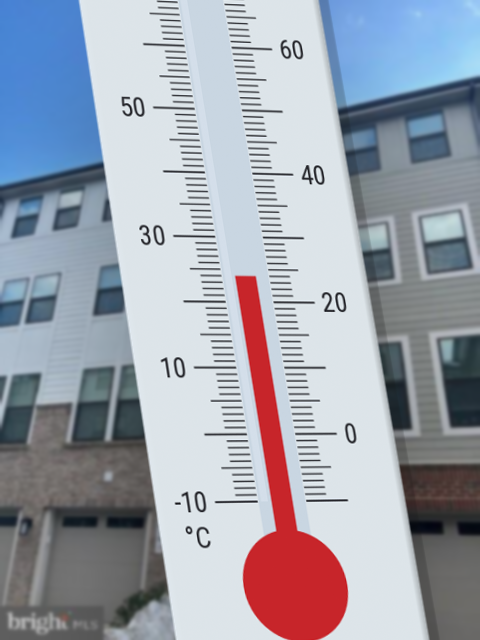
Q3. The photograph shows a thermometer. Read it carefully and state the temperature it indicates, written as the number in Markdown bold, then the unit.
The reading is **24** °C
